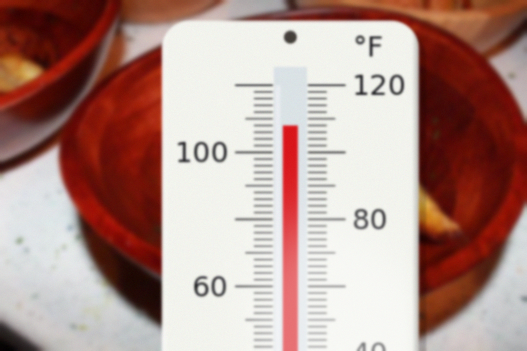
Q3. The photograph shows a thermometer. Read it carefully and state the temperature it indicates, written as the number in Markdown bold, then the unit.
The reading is **108** °F
